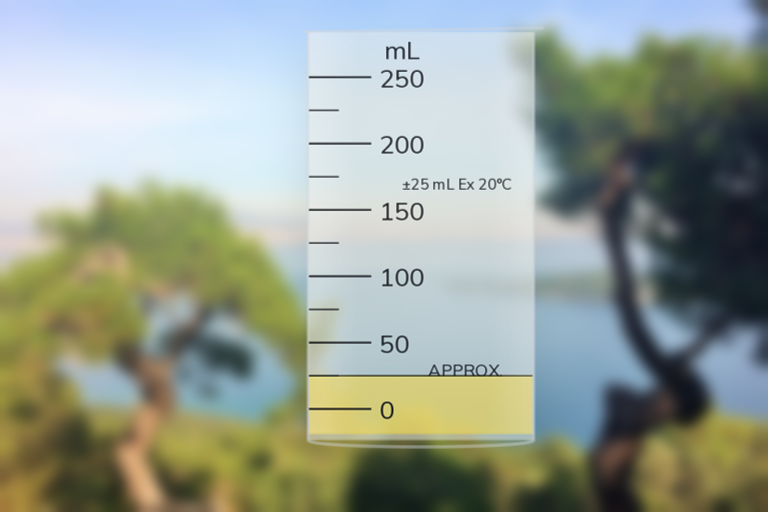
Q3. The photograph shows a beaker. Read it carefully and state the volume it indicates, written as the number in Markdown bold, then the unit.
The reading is **25** mL
